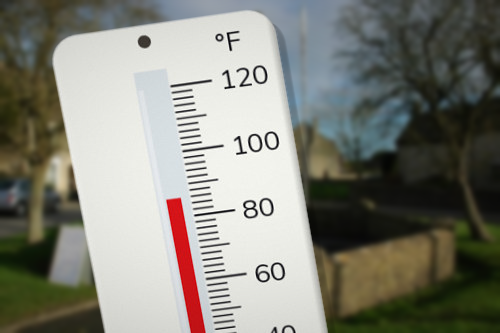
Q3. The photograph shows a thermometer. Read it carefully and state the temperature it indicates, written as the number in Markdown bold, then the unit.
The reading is **86** °F
